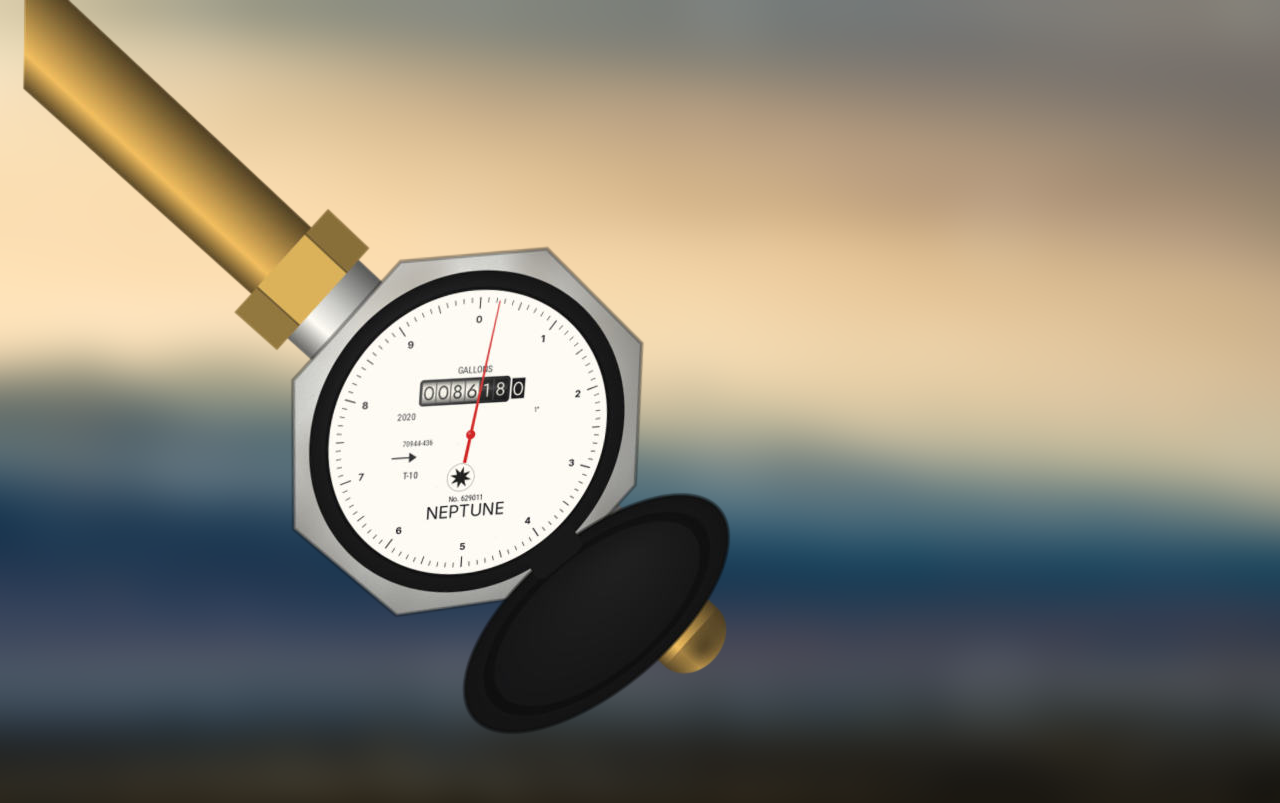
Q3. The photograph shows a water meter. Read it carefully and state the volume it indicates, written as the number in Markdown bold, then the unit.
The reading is **86180.2** gal
